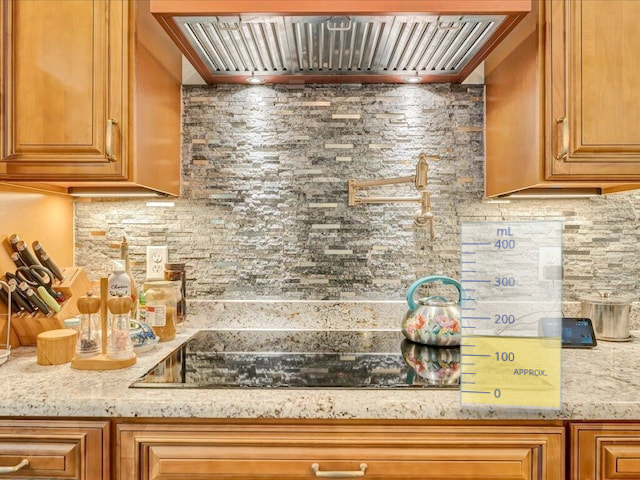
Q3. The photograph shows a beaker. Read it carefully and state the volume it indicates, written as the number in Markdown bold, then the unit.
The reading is **150** mL
